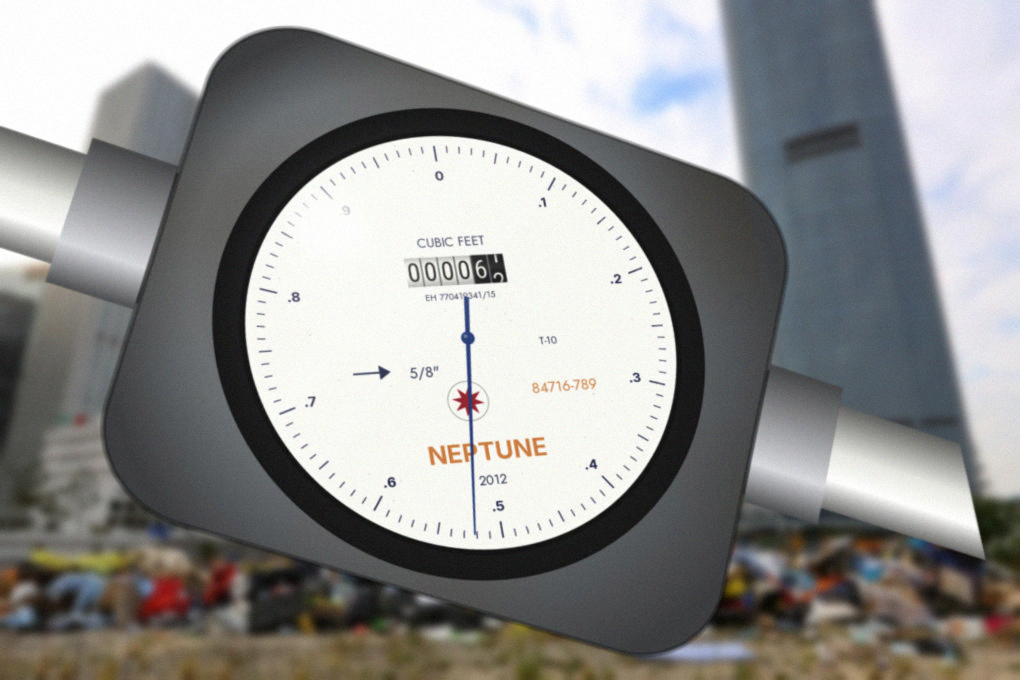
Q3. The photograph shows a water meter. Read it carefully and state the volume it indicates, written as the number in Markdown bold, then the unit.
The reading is **61.52** ft³
